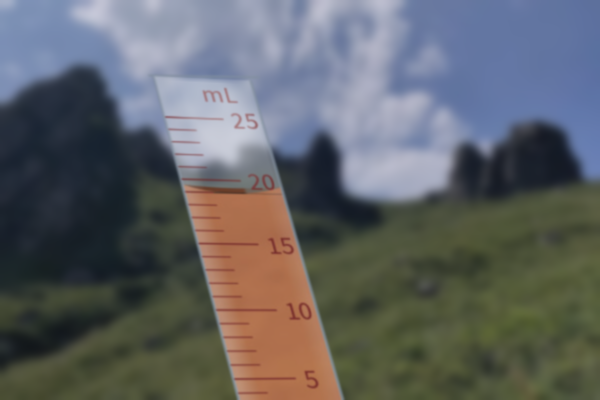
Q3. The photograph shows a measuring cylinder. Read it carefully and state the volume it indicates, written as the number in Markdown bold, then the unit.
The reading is **19** mL
